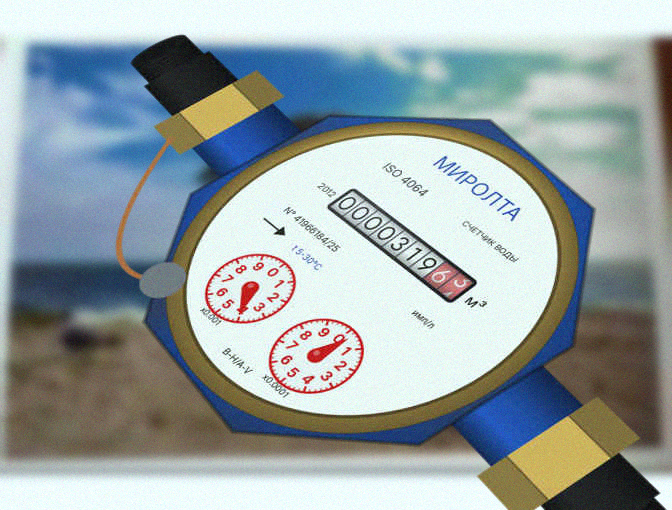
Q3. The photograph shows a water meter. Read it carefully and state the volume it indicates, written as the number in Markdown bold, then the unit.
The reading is **319.6340** m³
